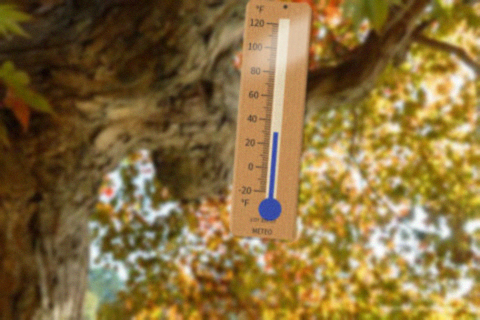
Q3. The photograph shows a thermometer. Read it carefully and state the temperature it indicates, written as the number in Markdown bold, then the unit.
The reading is **30** °F
